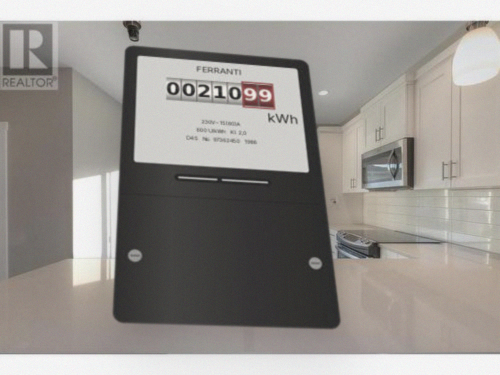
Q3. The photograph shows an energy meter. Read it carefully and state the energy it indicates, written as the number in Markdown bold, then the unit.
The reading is **210.99** kWh
